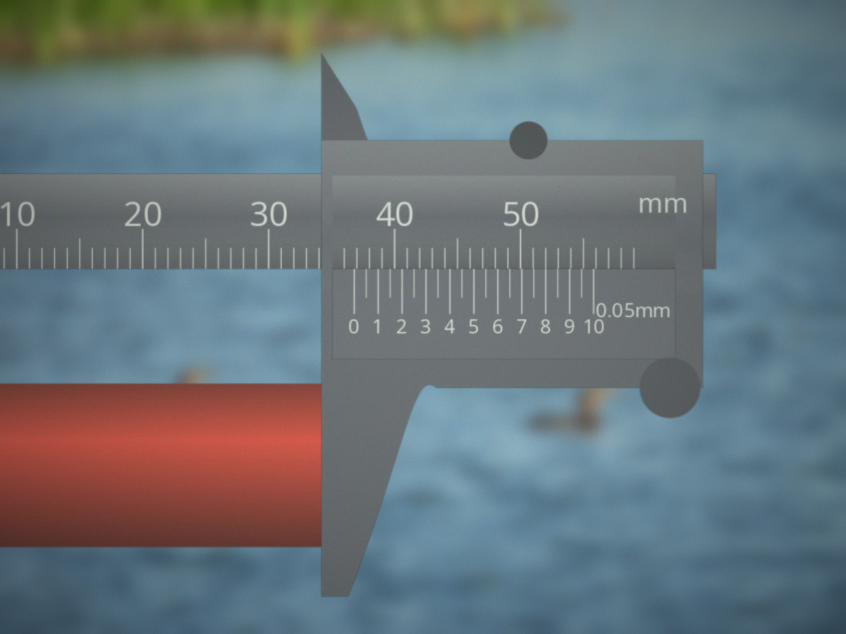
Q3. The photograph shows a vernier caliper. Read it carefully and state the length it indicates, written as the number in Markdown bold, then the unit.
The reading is **36.8** mm
